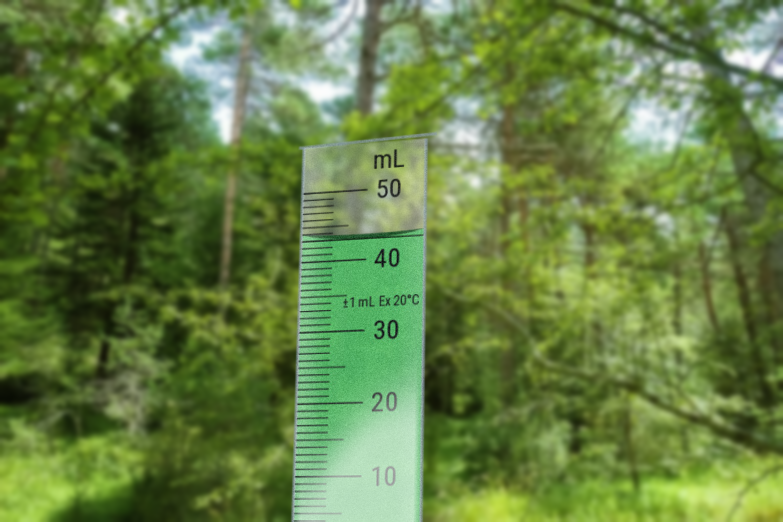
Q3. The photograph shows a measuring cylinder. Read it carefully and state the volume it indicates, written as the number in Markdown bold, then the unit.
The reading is **43** mL
